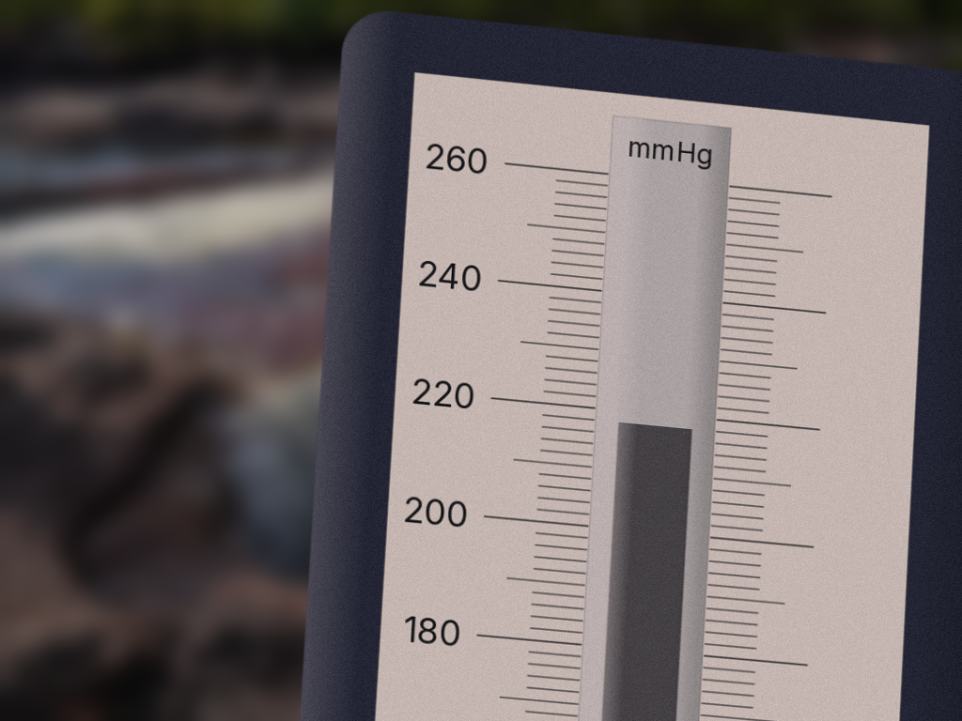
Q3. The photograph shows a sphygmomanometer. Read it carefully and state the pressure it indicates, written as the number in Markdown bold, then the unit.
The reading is **218** mmHg
